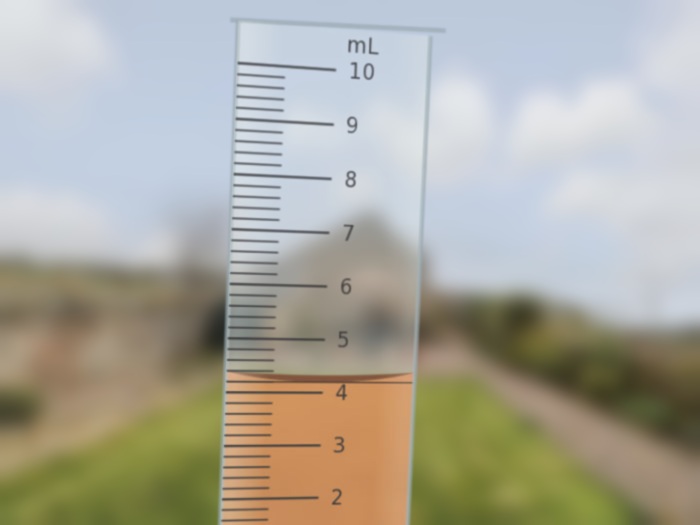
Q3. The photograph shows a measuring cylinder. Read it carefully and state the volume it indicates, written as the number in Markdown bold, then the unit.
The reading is **4.2** mL
